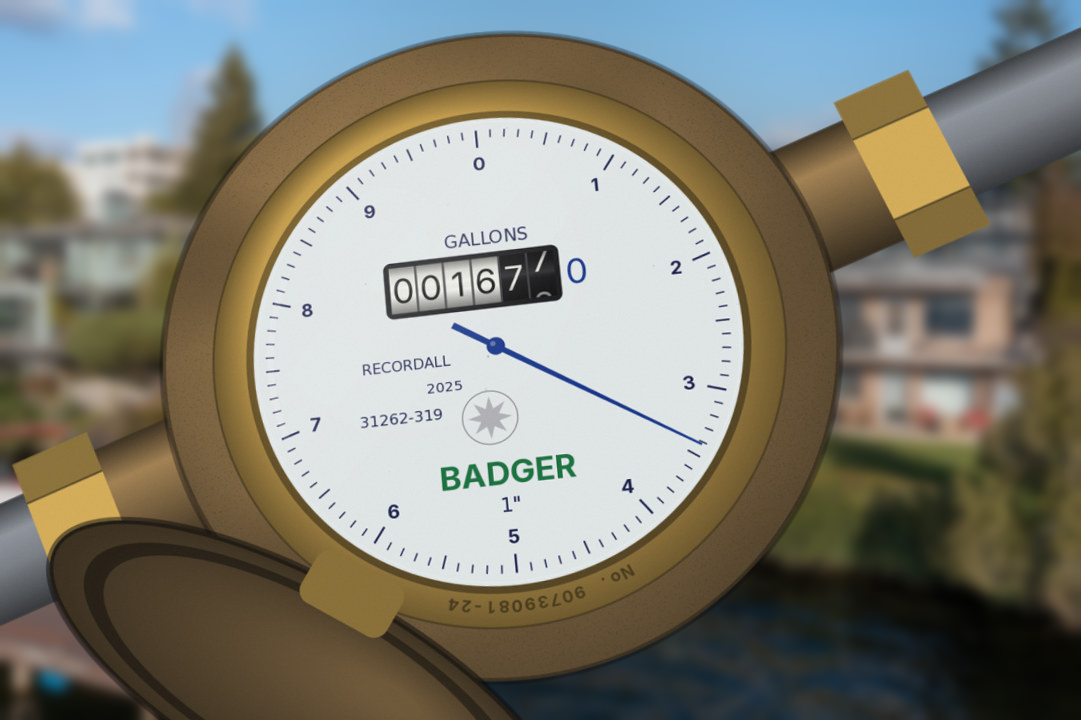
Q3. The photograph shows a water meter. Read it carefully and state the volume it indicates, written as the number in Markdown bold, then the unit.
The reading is **16773.4** gal
